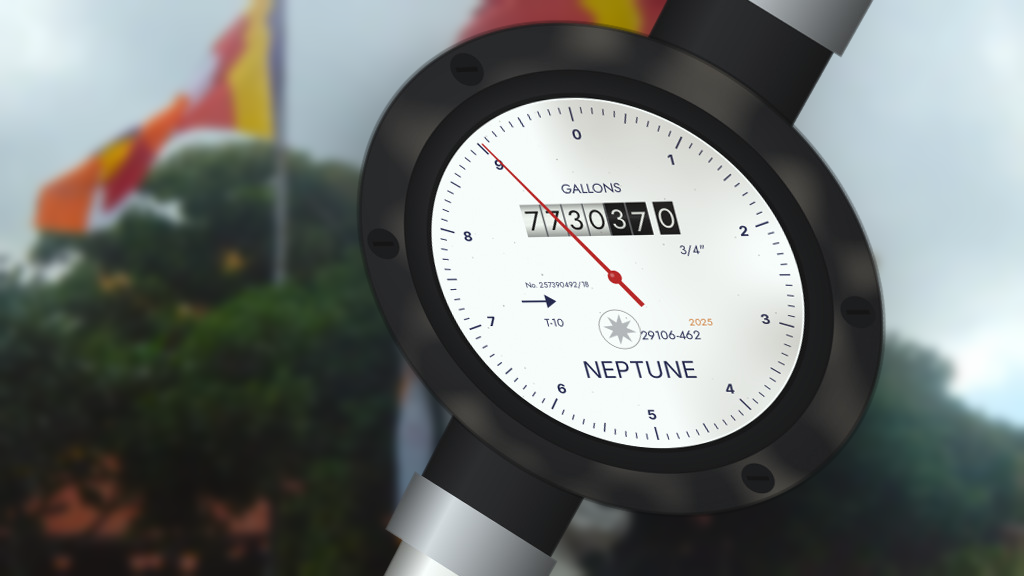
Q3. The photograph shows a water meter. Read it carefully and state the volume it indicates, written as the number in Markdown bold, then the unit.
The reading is **7730369.0** gal
